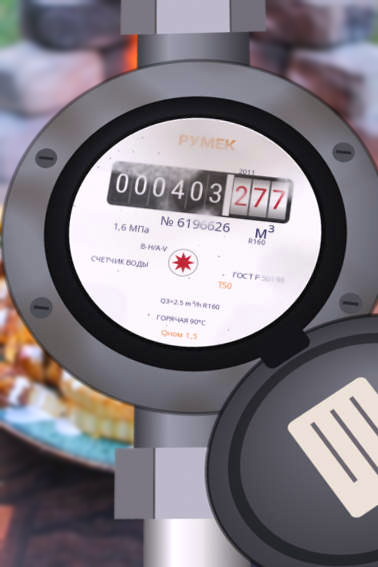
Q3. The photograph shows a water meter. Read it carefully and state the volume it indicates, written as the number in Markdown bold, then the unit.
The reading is **403.277** m³
